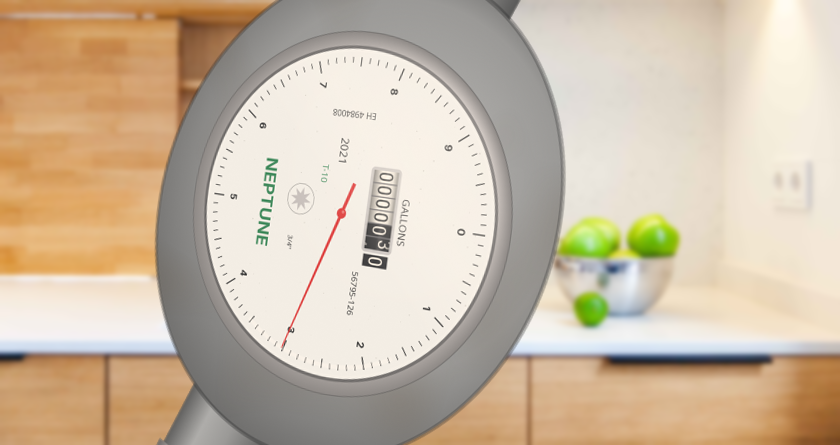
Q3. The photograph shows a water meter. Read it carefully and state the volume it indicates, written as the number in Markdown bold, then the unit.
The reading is **33.0** gal
